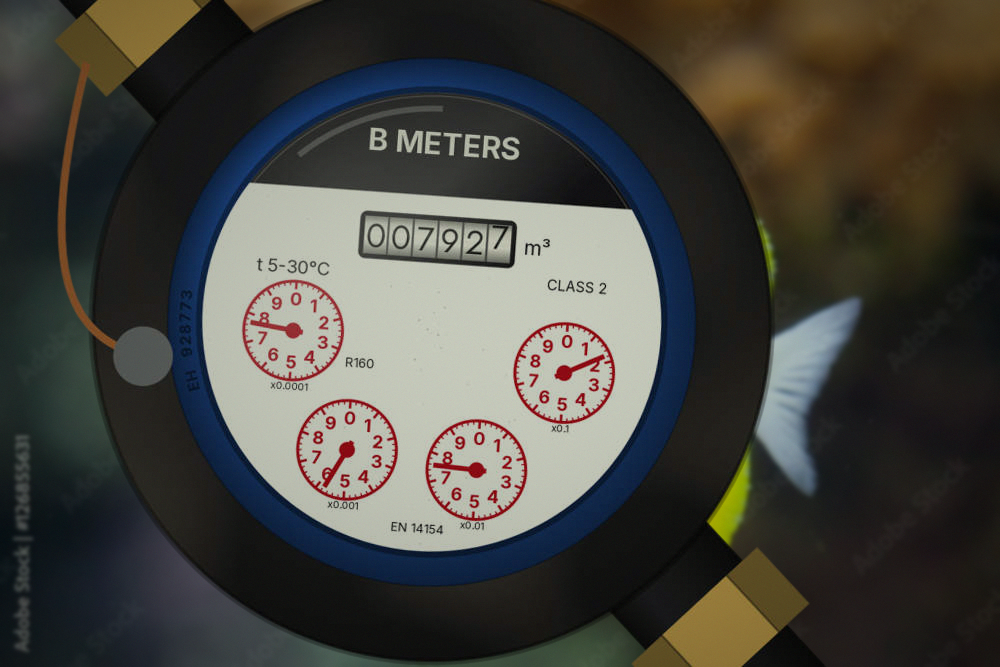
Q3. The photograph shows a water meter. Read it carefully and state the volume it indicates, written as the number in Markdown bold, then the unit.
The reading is **7927.1757** m³
